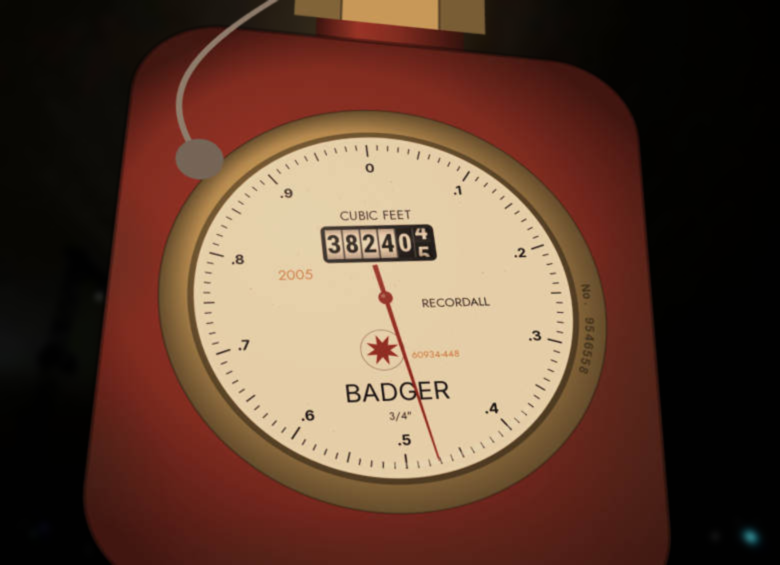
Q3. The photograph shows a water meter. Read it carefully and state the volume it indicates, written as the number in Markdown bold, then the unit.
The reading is **382404.47** ft³
